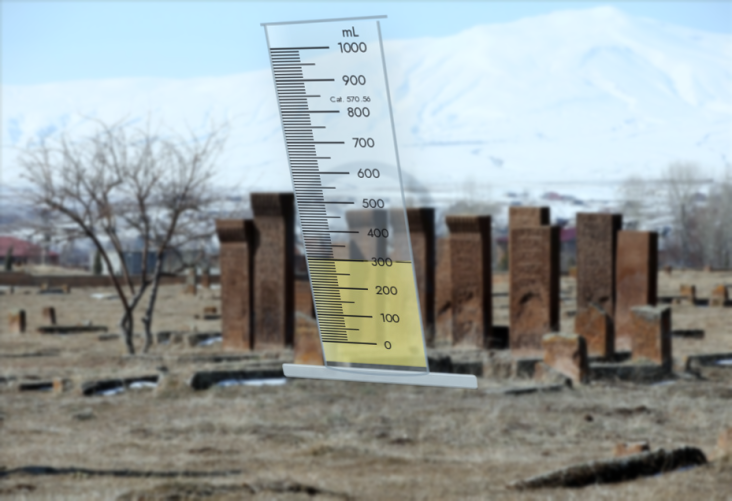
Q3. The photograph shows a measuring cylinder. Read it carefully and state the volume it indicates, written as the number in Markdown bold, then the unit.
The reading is **300** mL
